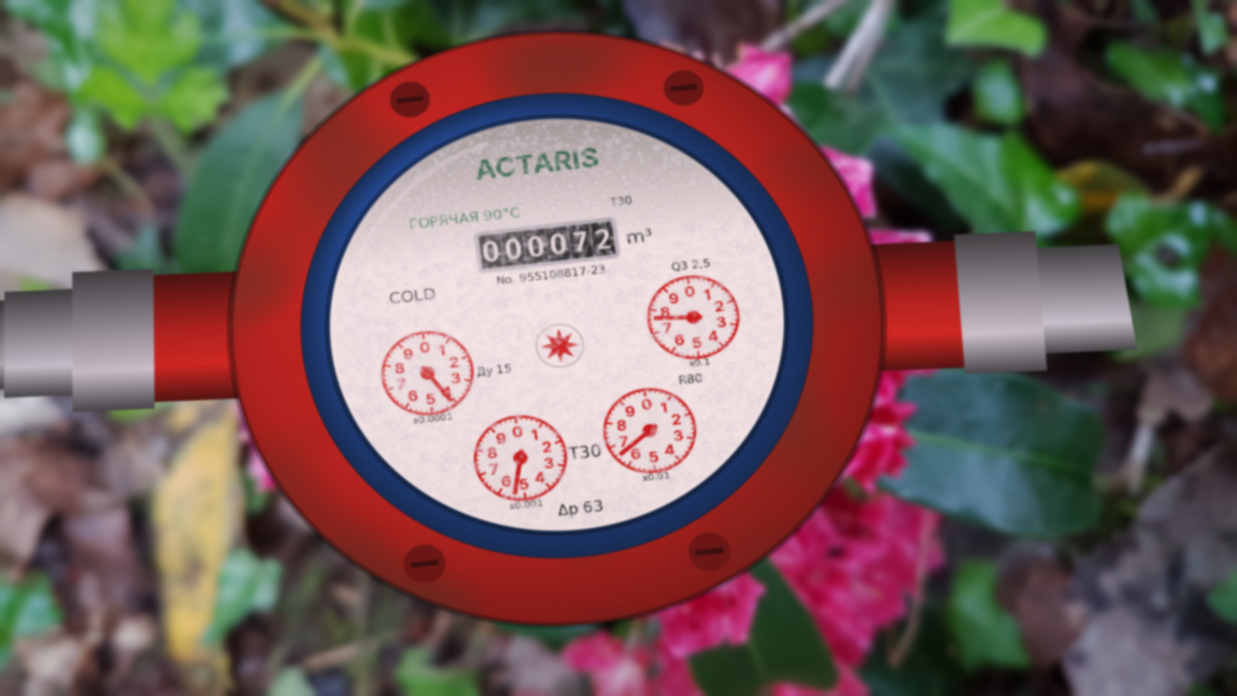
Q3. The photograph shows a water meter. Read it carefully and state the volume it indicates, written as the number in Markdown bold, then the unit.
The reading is **72.7654** m³
